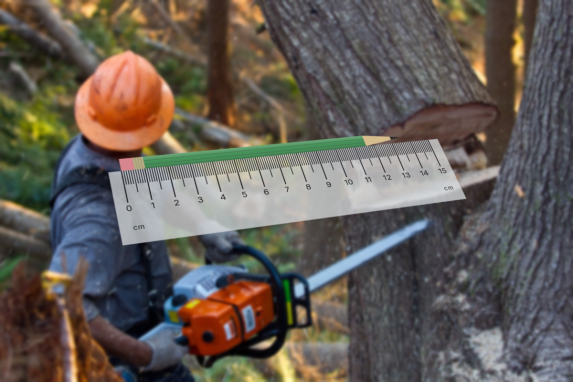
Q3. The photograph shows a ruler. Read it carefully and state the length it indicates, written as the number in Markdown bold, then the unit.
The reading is **13.5** cm
